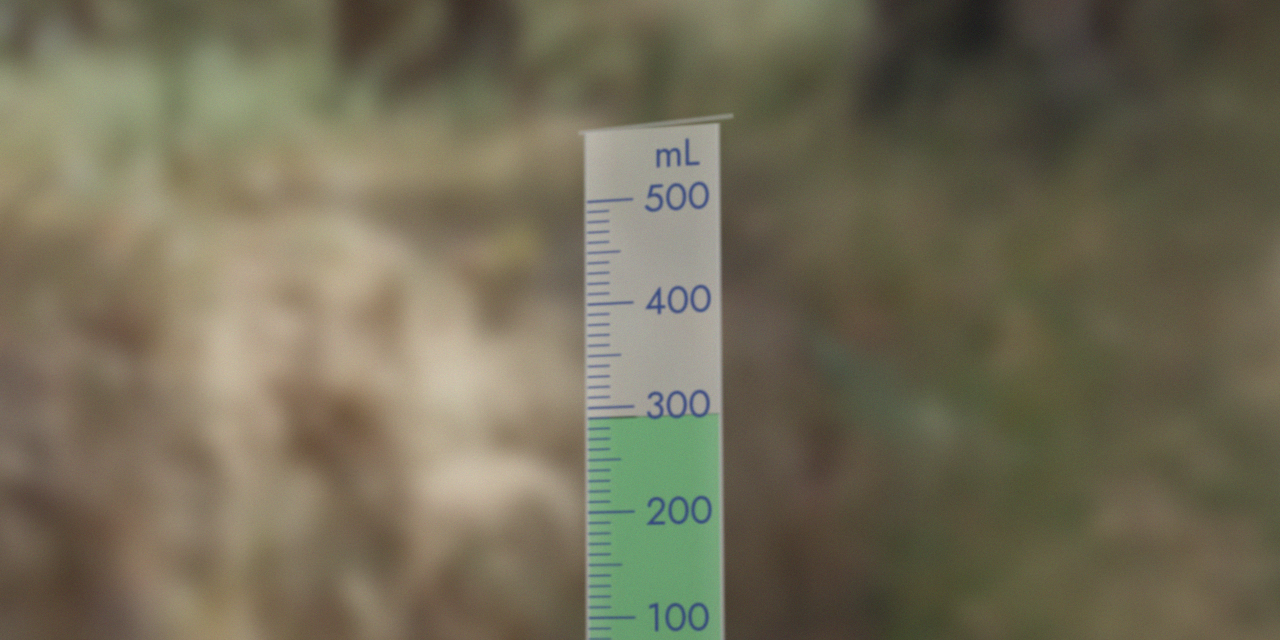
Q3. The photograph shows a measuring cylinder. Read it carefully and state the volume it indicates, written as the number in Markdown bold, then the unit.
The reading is **290** mL
